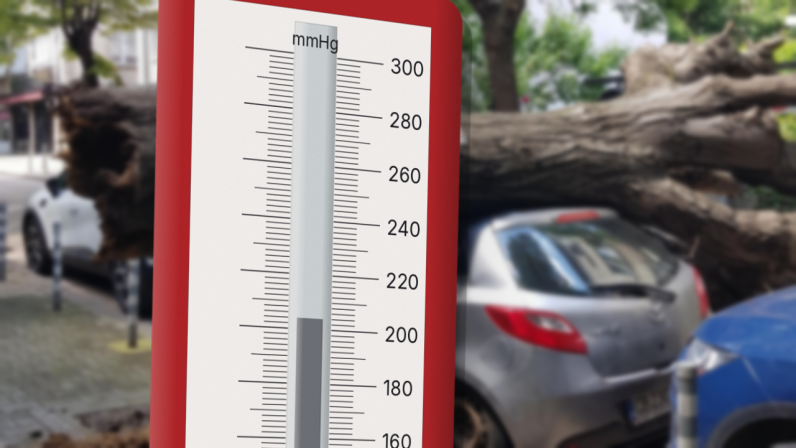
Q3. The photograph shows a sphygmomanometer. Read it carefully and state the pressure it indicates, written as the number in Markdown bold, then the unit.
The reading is **204** mmHg
